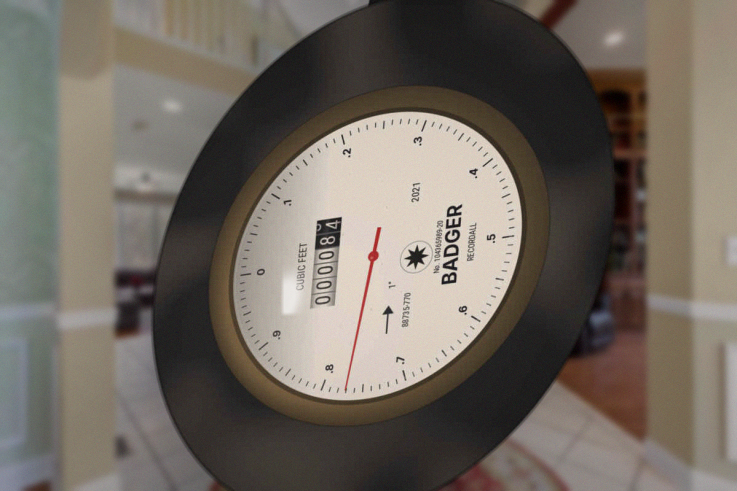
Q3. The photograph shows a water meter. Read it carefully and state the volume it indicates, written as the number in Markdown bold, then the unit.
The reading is **83.77** ft³
